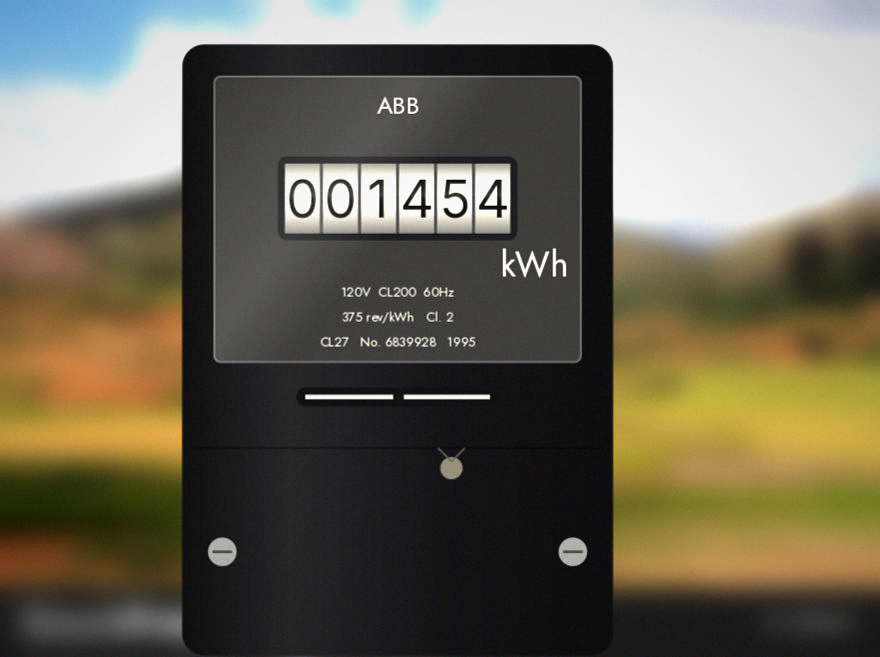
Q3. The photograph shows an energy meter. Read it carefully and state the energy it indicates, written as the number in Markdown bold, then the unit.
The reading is **1454** kWh
